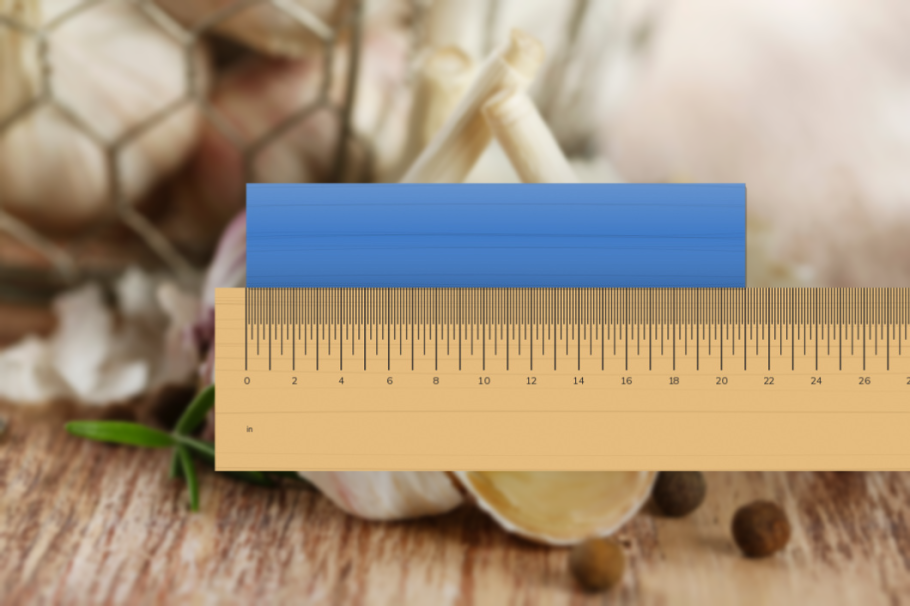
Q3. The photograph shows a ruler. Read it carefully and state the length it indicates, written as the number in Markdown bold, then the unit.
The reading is **21** in
